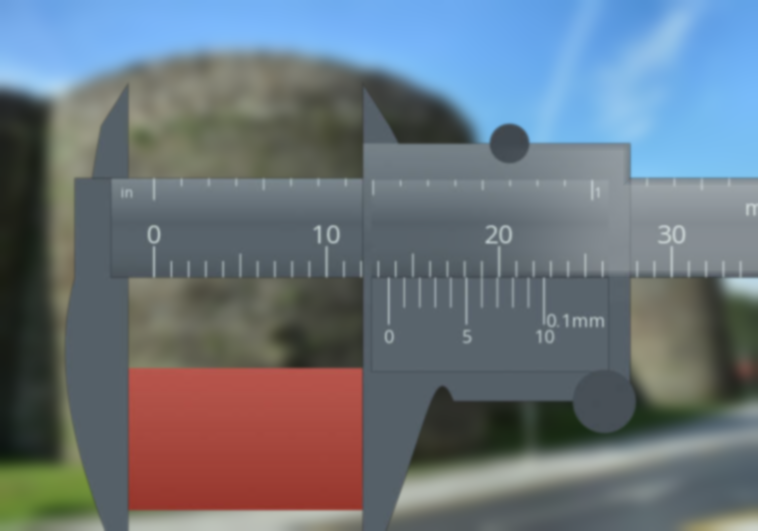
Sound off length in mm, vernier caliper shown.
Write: 13.6 mm
